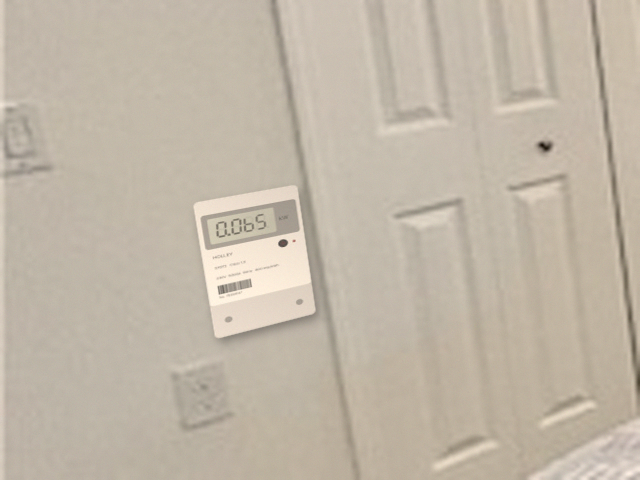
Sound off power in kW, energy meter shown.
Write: 0.065 kW
